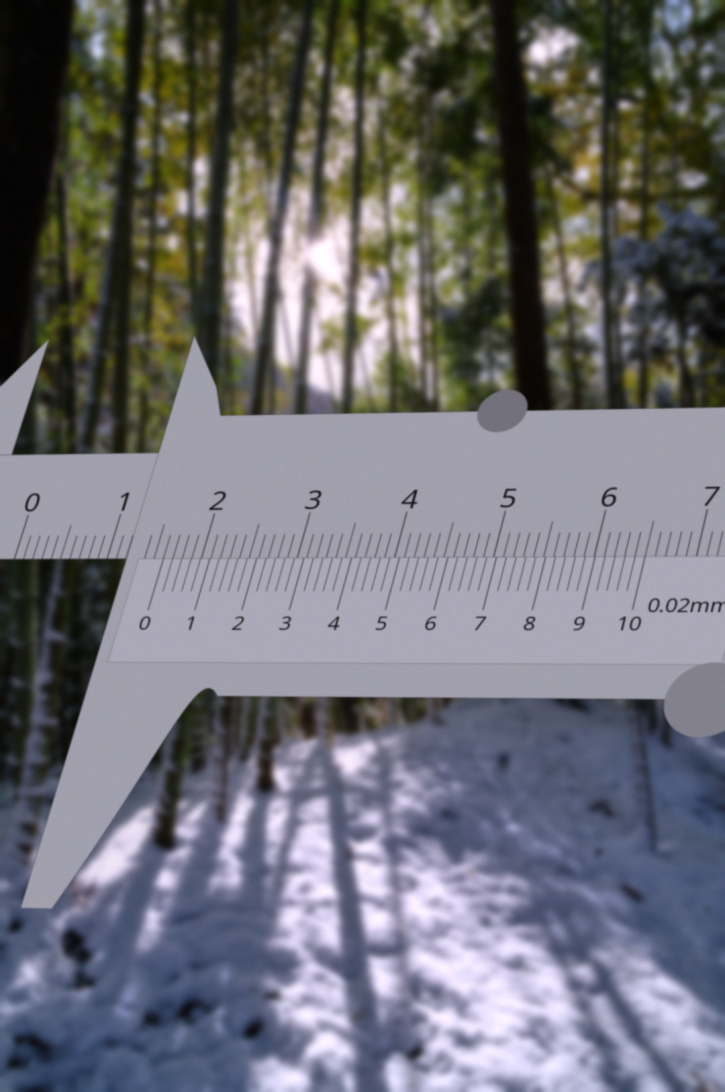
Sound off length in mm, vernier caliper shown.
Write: 16.0 mm
